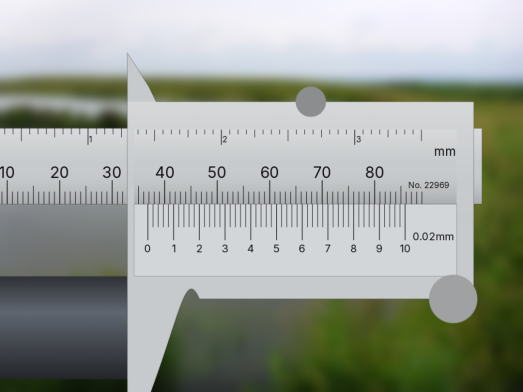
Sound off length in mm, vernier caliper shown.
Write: 36.8 mm
